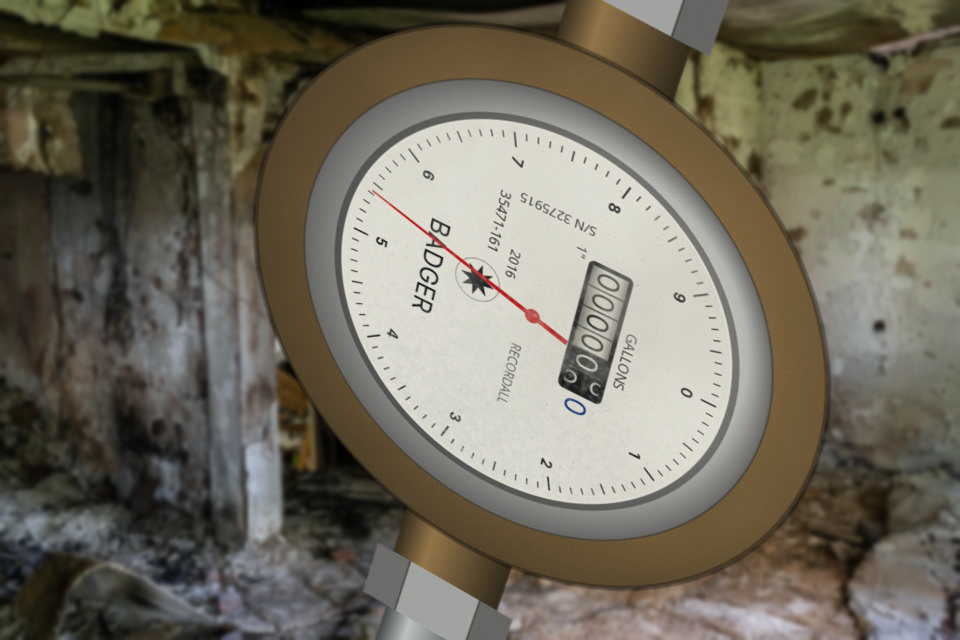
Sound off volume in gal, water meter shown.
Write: 85.4 gal
